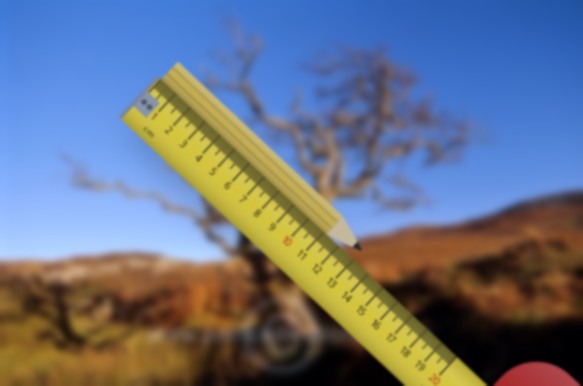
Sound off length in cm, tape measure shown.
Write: 13 cm
